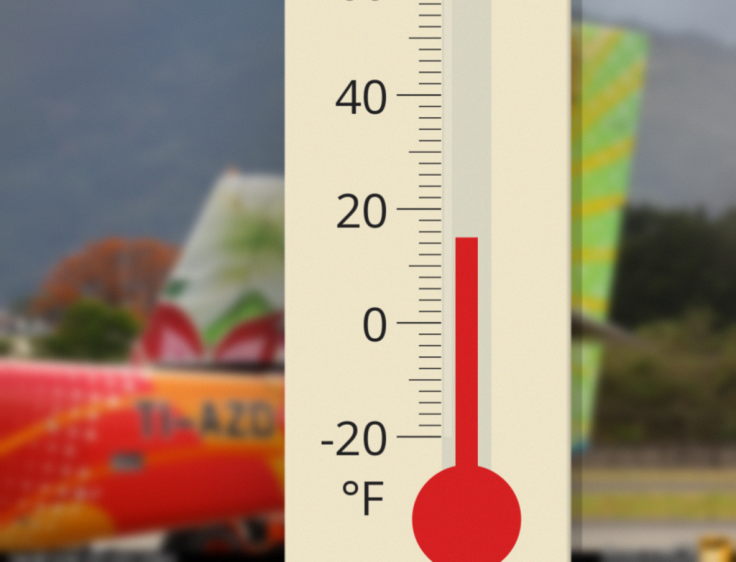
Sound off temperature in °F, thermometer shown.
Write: 15 °F
